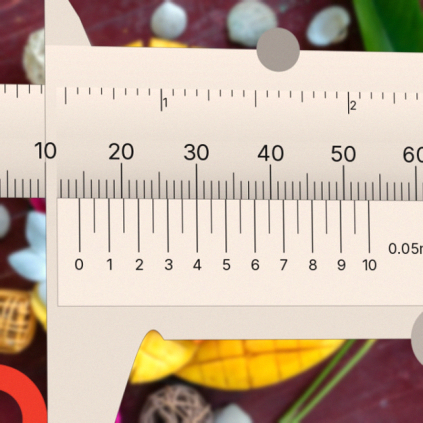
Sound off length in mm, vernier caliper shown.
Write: 14.4 mm
